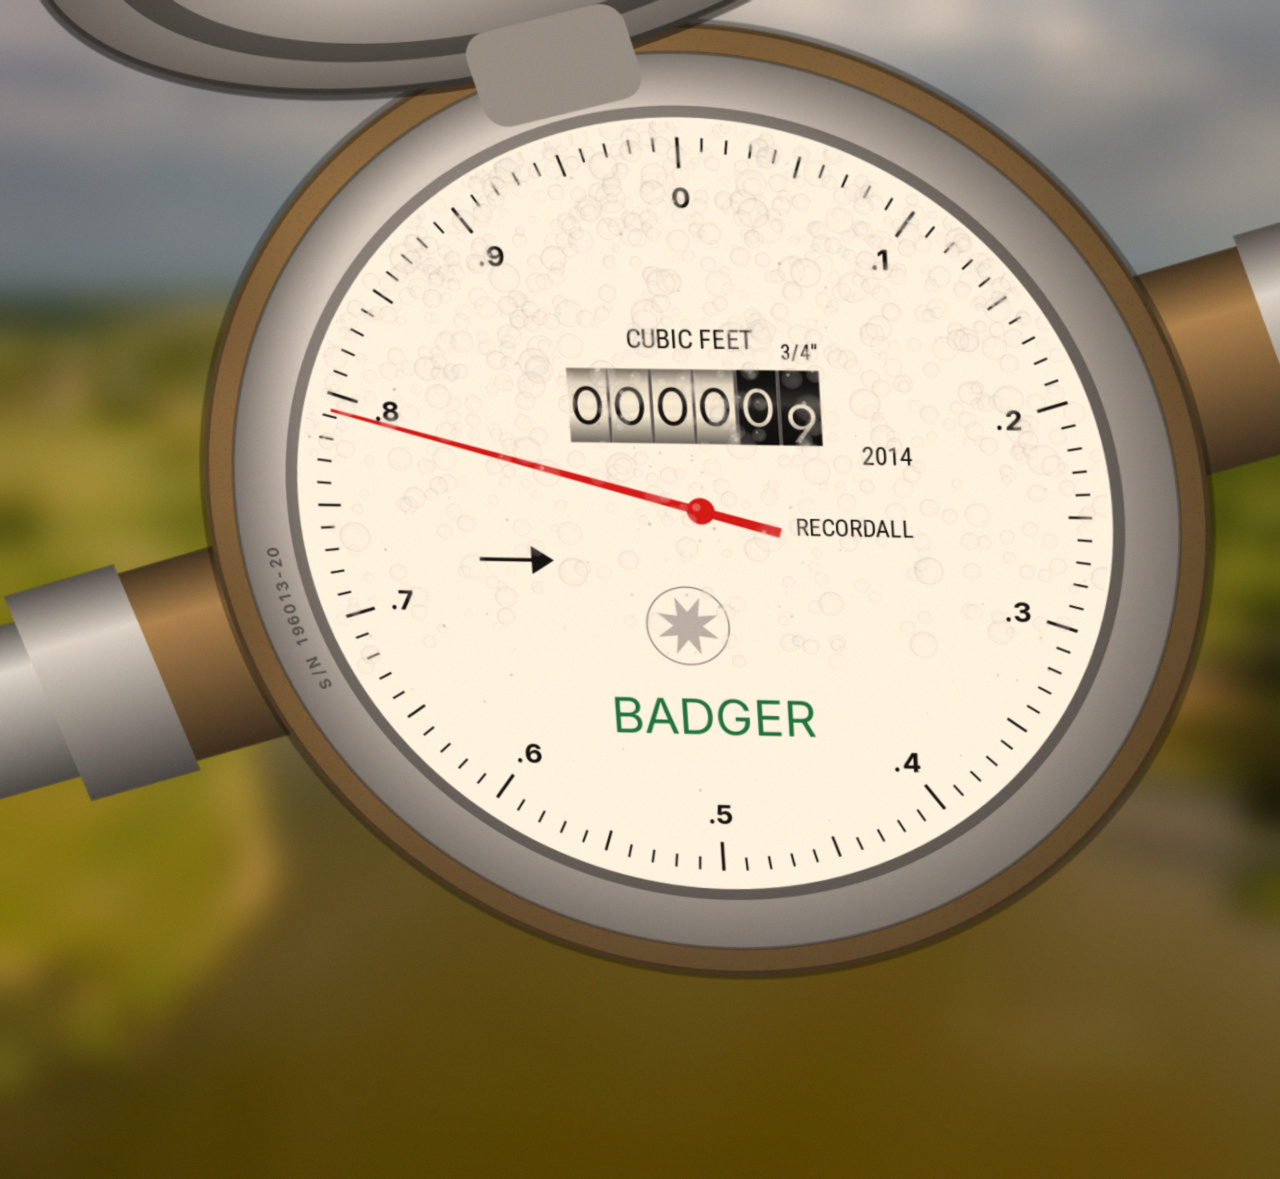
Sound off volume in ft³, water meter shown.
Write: 8.79 ft³
